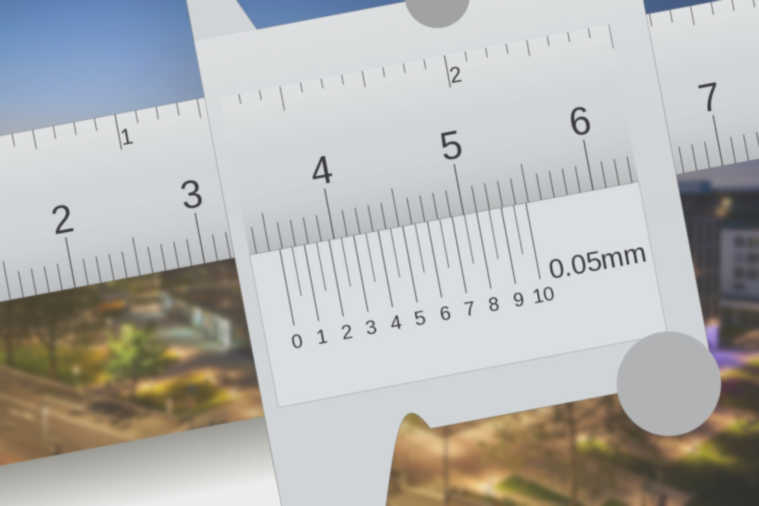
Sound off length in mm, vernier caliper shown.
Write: 35.8 mm
